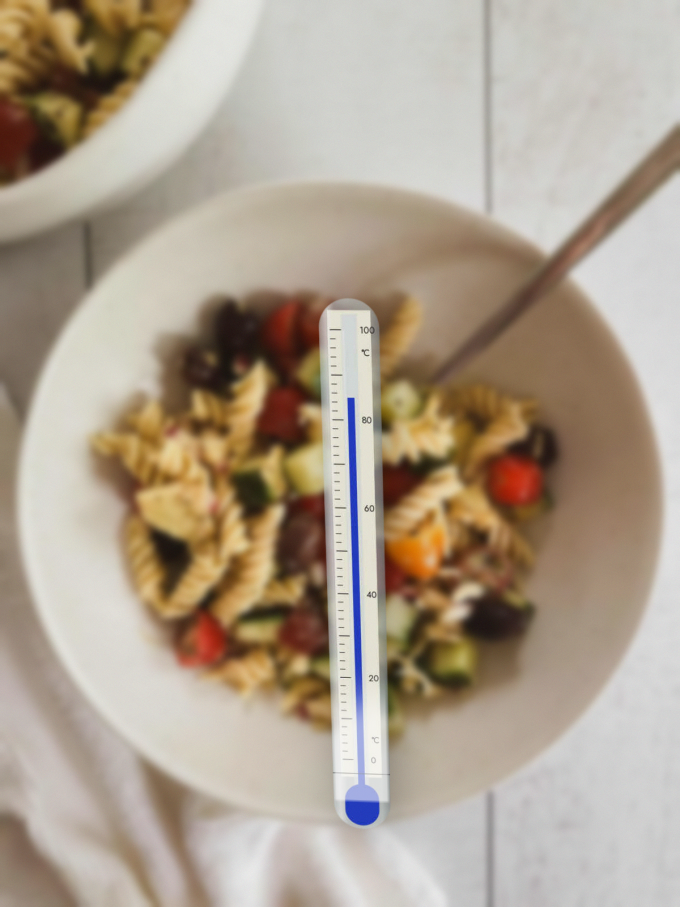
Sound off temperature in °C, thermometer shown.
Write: 85 °C
